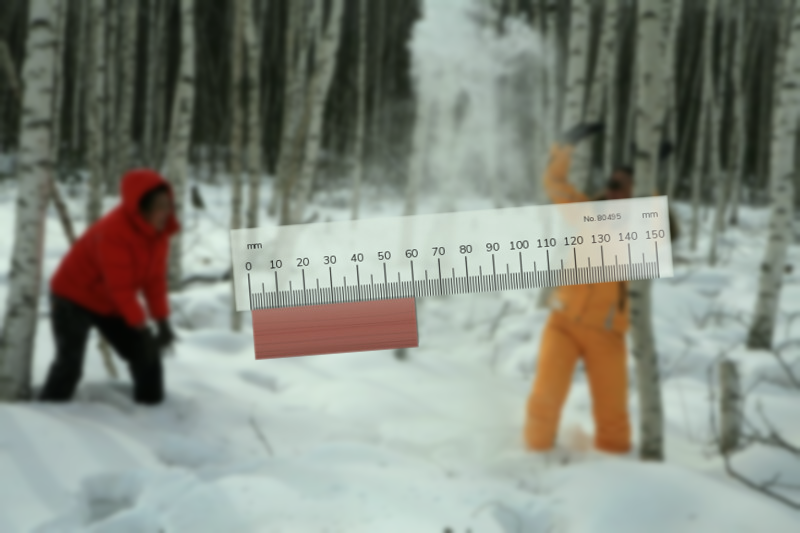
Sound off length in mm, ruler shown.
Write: 60 mm
